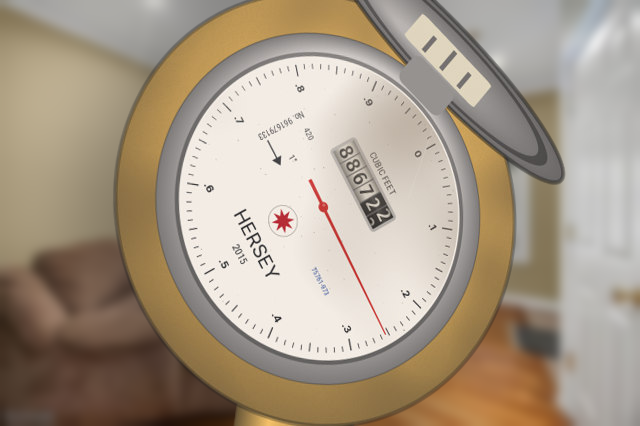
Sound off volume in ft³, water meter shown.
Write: 886722.25 ft³
